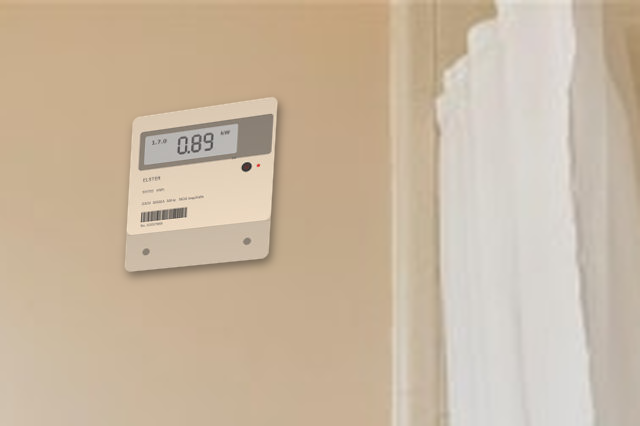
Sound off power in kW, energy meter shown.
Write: 0.89 kW
